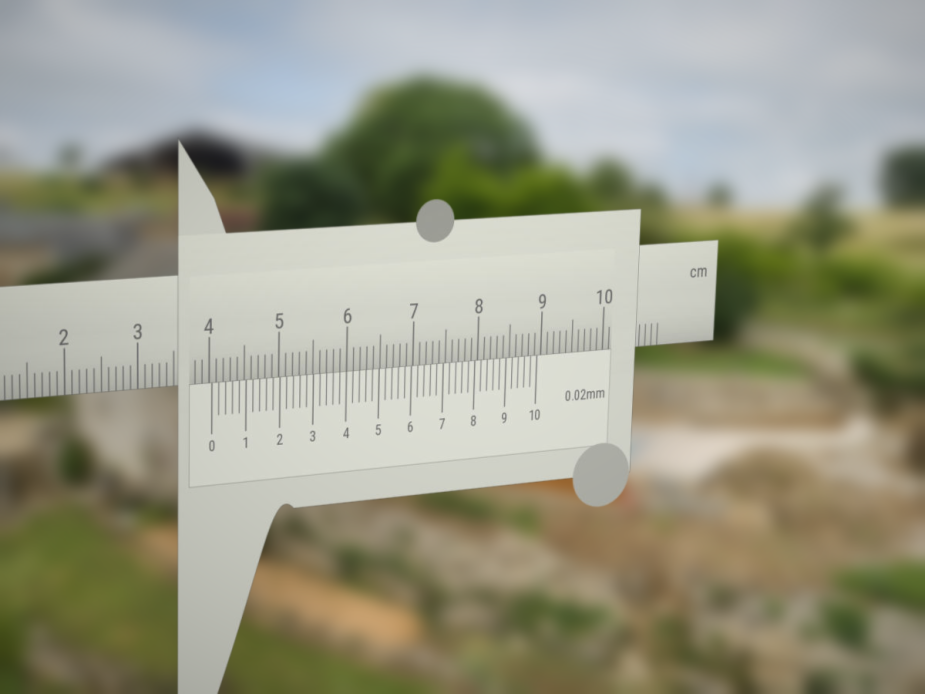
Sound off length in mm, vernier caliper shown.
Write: 40.4 mm
